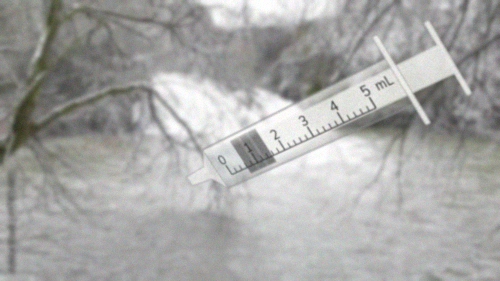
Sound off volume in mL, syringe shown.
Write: 0.6 mL
